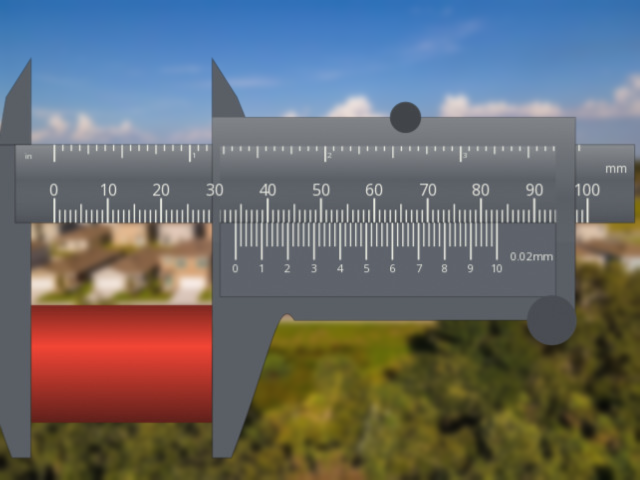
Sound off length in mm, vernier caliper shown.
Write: 34.0 mm
